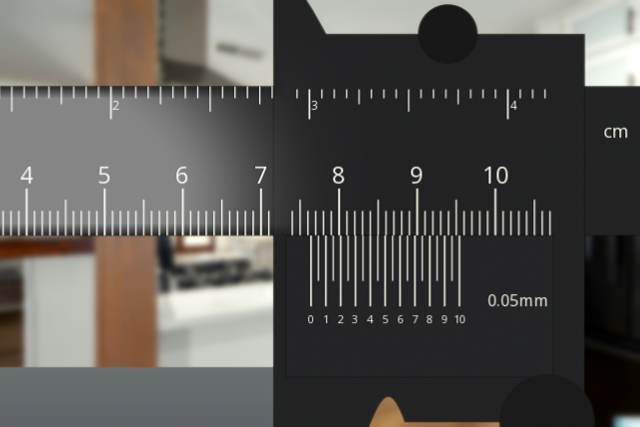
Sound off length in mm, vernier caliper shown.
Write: 76.4 mm
